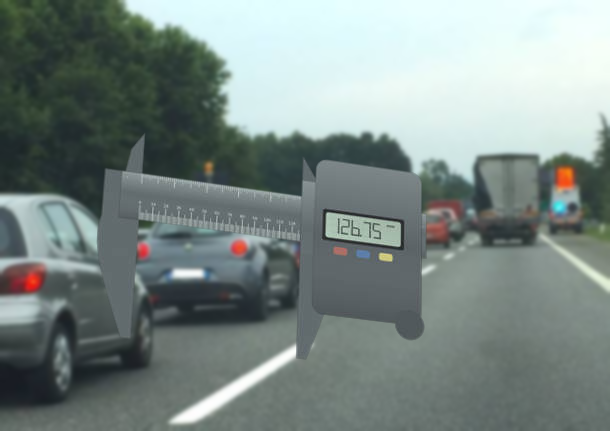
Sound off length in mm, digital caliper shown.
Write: 126.75 mm
